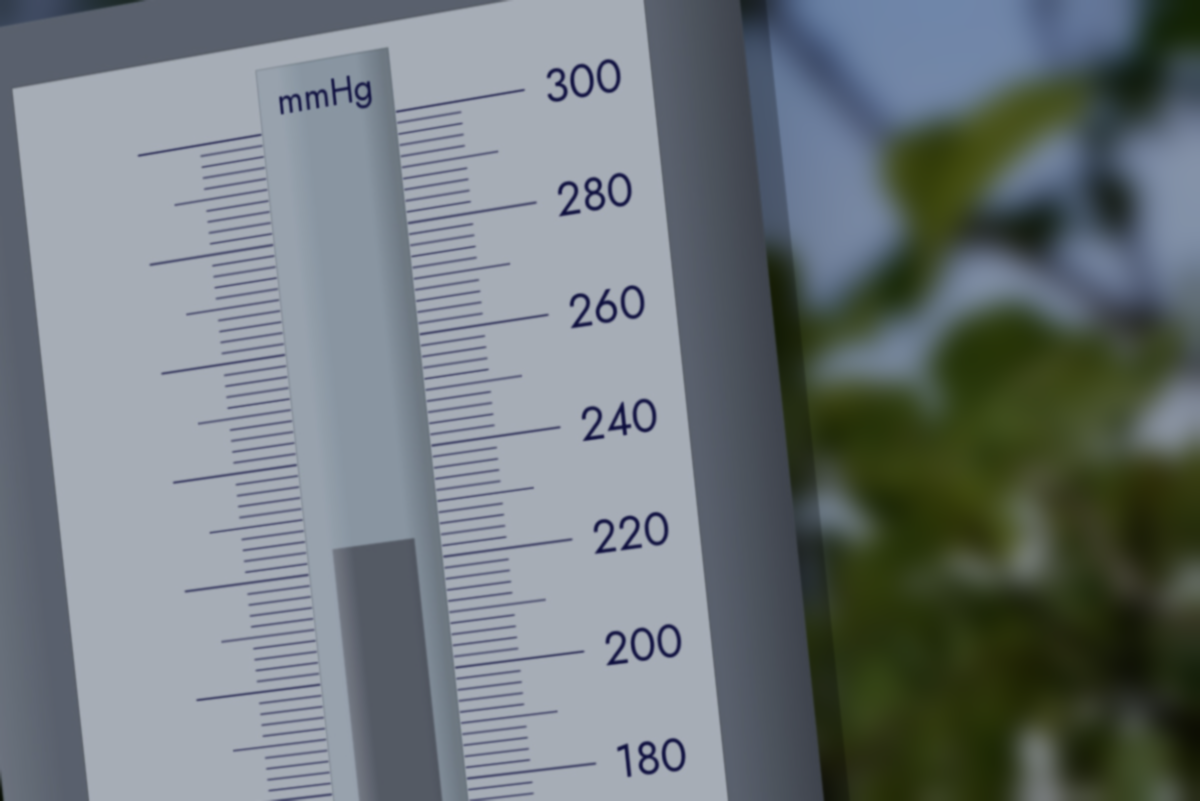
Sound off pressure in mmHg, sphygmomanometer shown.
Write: 224 mmHg
